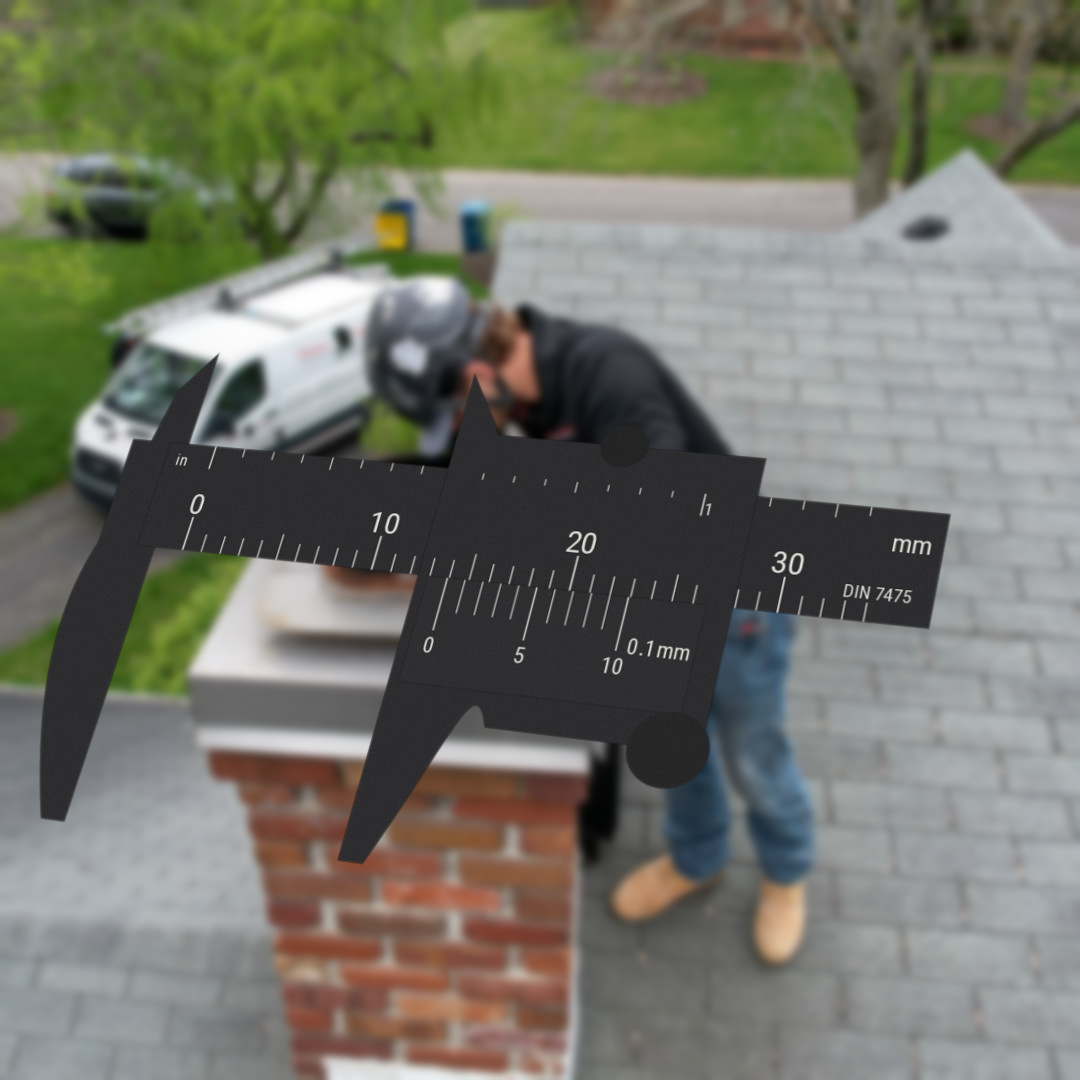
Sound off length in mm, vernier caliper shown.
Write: 13.9 mm
